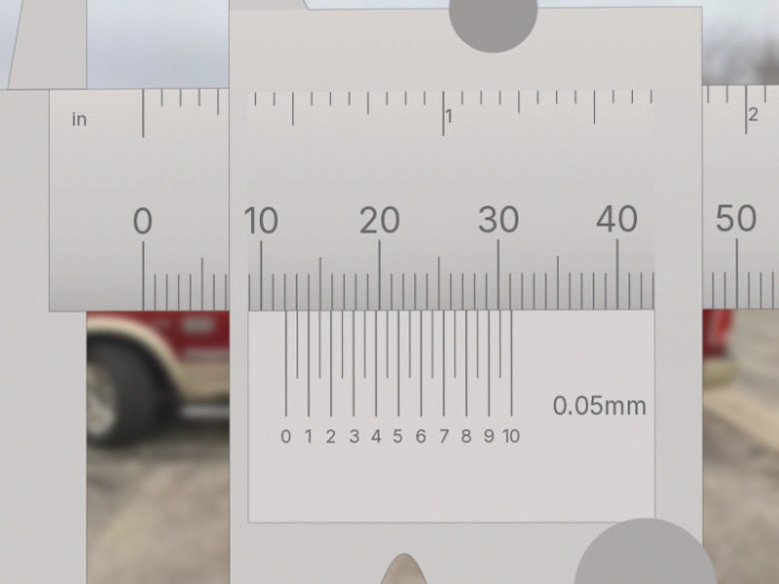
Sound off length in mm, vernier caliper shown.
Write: 12.1 mm
